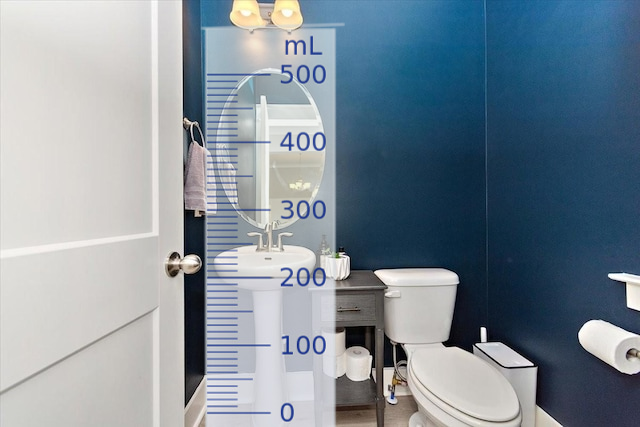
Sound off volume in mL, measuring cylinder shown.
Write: 200 mL
